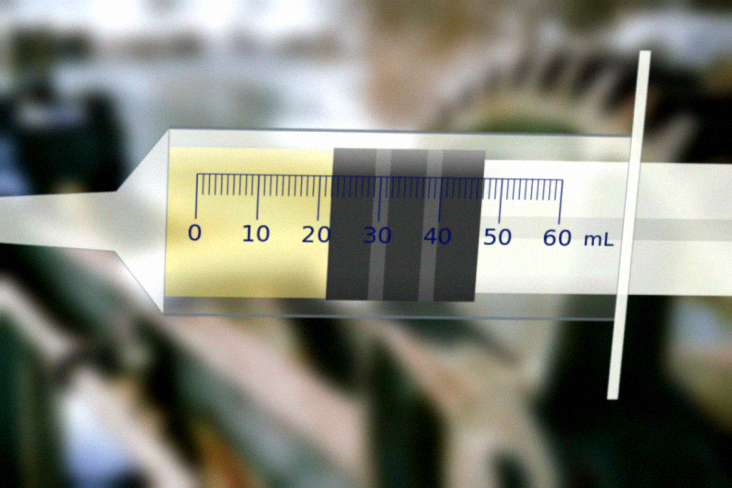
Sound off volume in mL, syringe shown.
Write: 22 mL
